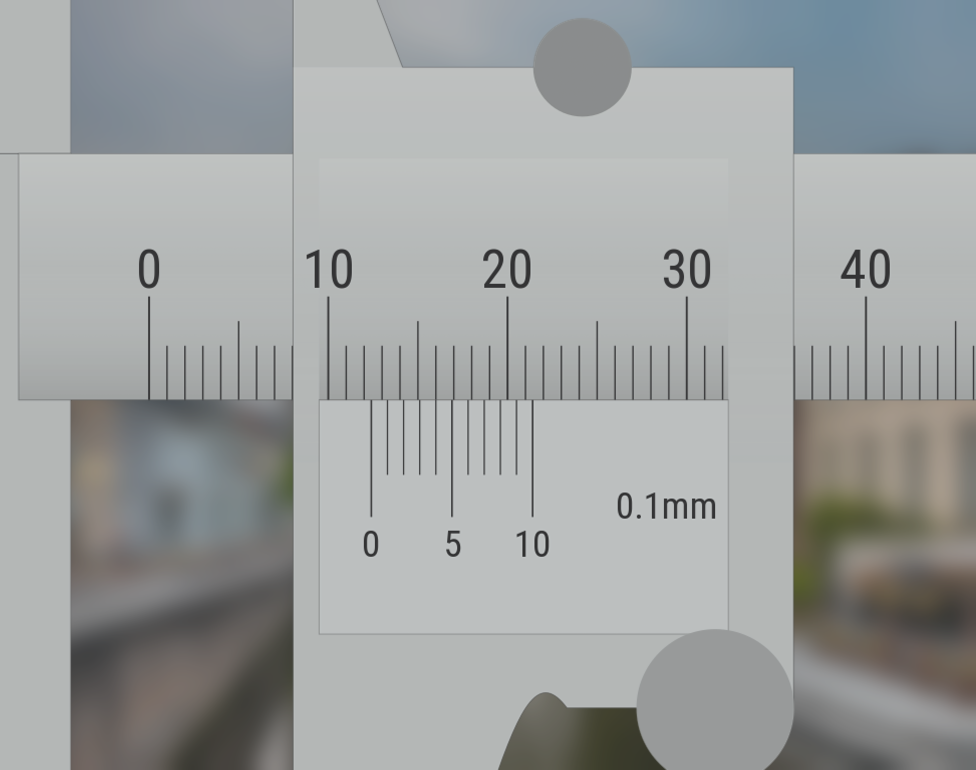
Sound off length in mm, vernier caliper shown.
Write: 12.4 mm
